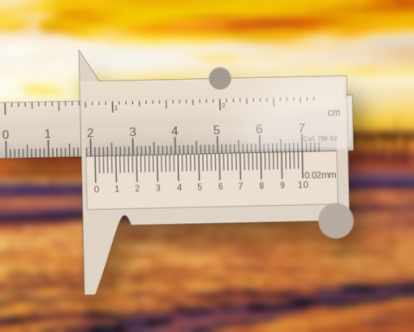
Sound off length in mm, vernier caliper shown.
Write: 21.0 mm
